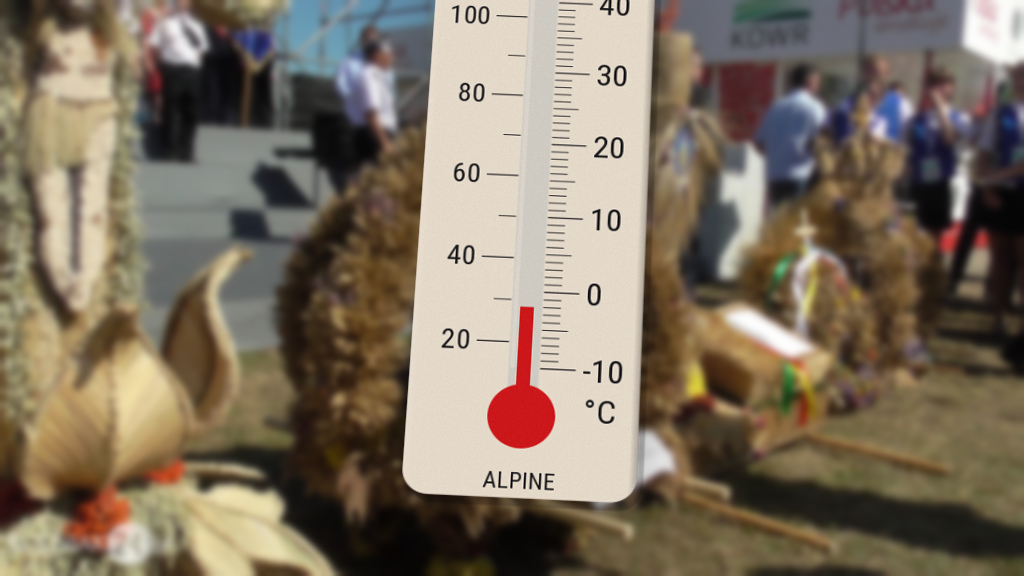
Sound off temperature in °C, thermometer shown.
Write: -2 °C
